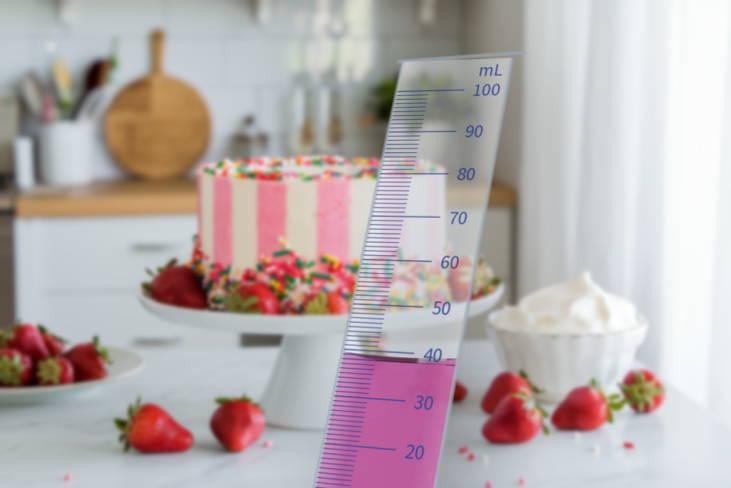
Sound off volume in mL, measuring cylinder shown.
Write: 38 mL
